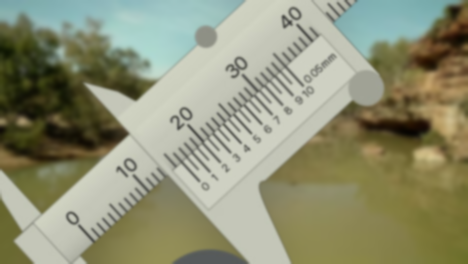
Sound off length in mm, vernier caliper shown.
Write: 16.0 mm
